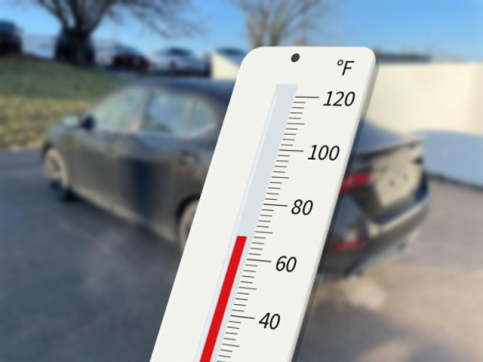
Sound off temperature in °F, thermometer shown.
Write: 68 °F
